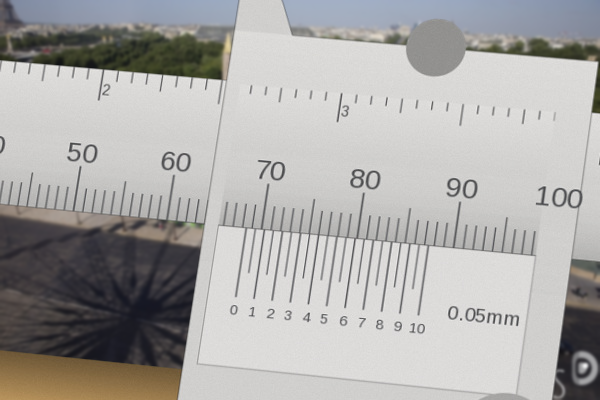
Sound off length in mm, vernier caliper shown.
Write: 68.4 mm
